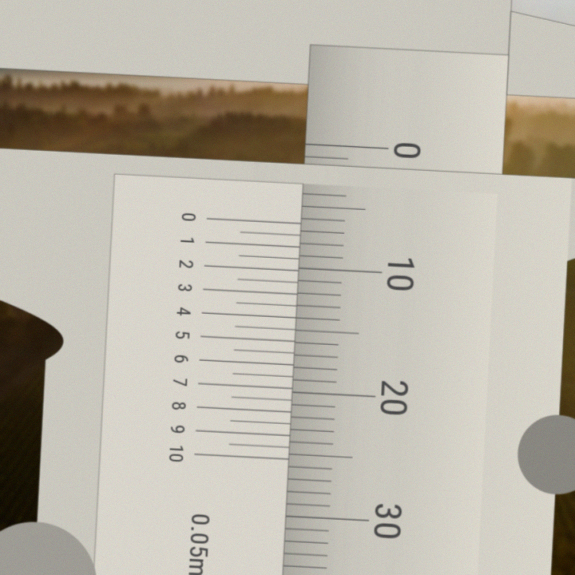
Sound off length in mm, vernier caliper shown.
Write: 6.4 mm
